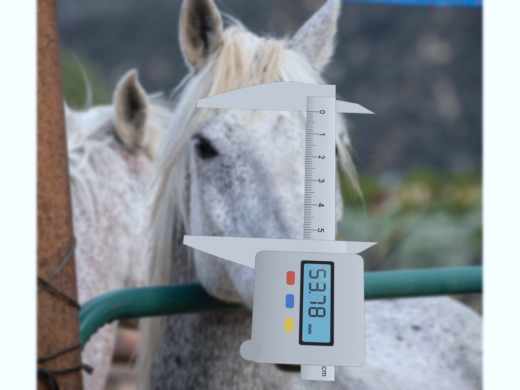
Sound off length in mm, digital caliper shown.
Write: 53.78 mm
